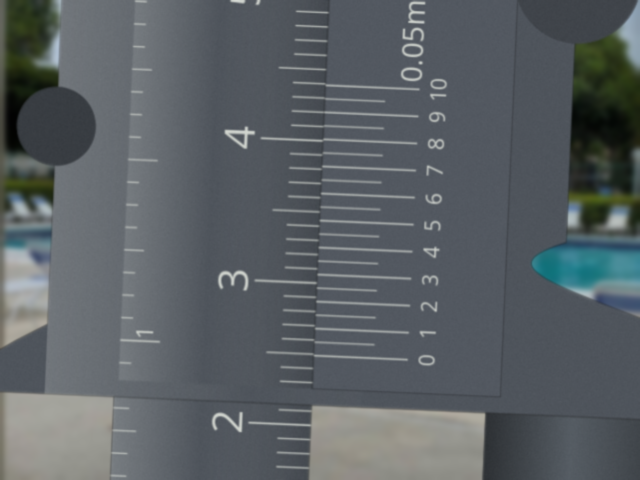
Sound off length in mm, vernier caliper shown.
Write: 24.9 mm
